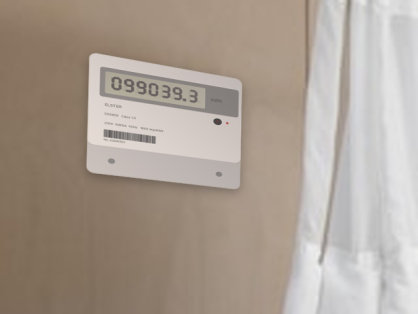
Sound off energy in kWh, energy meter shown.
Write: 99039.3 kWh
